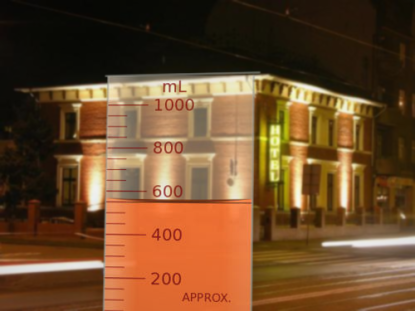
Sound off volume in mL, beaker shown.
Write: 550 mL
